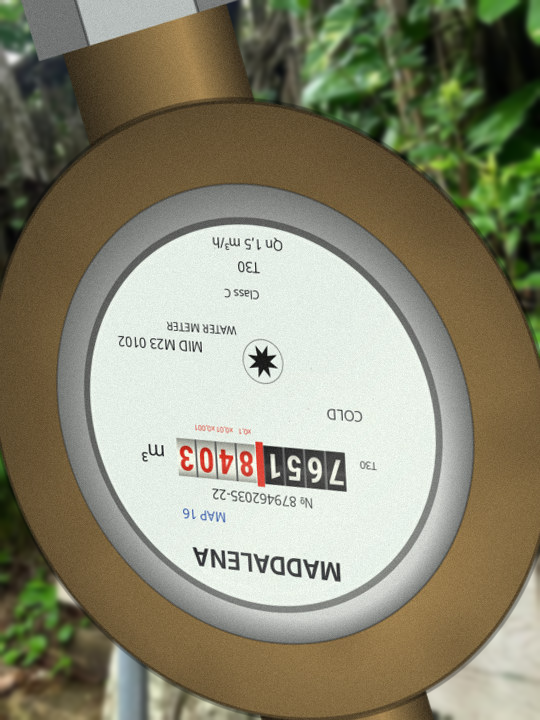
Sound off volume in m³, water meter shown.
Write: 7651.8403 m³
